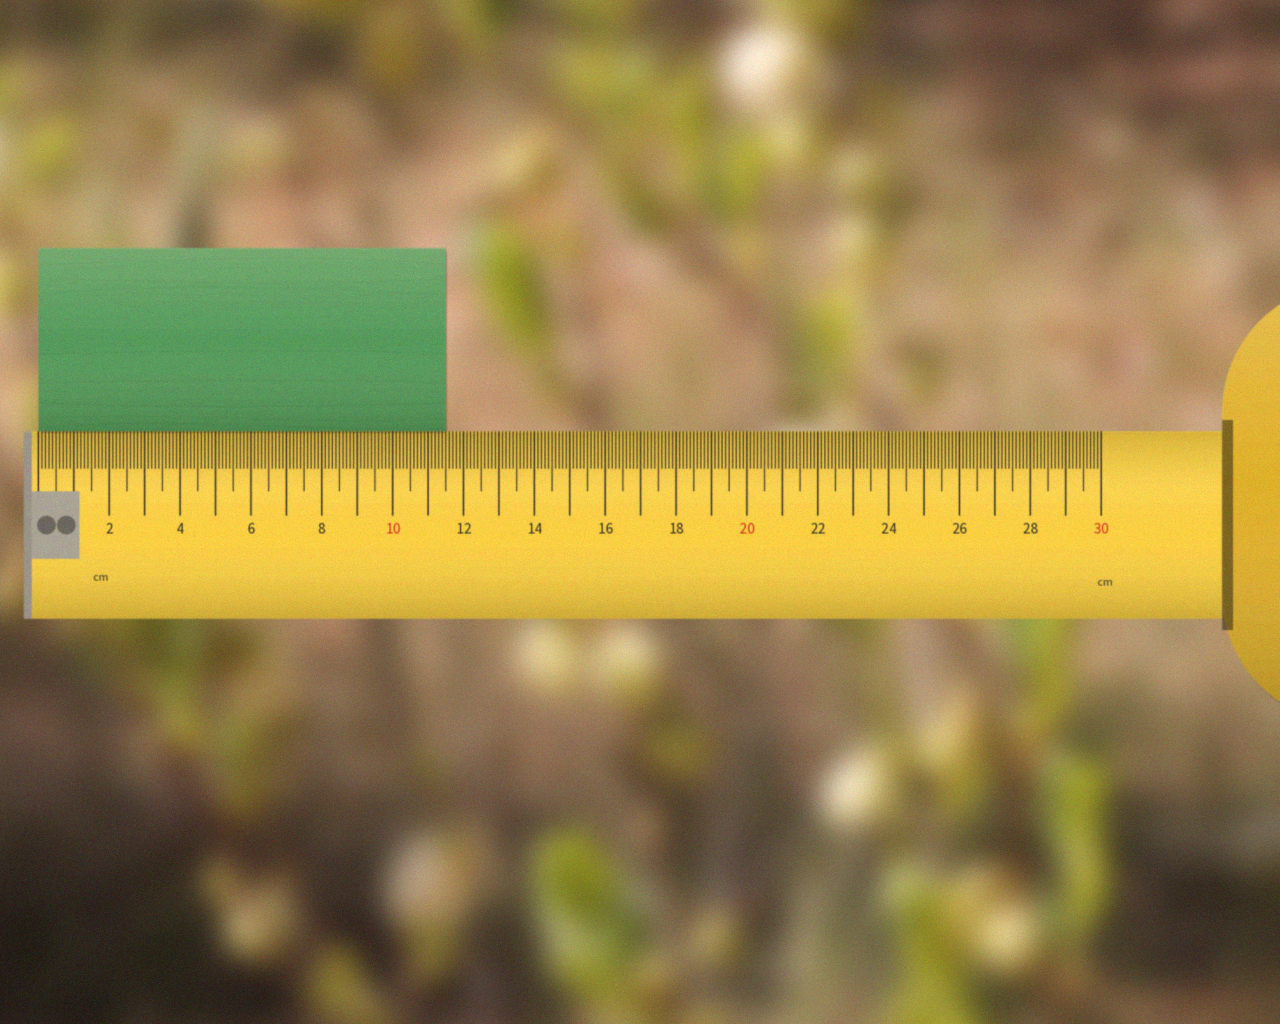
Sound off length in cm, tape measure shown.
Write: 11.5 cm
